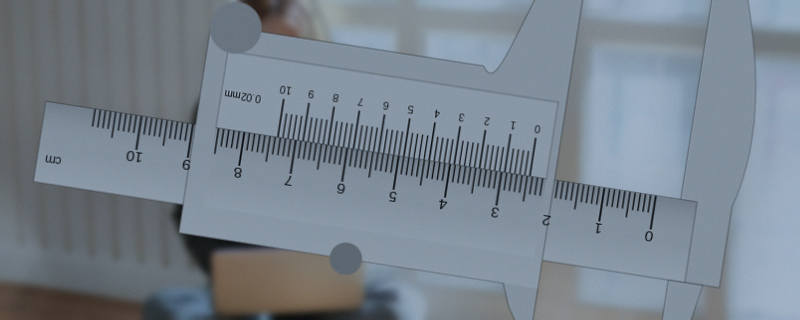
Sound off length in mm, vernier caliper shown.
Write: 24.5 mm
